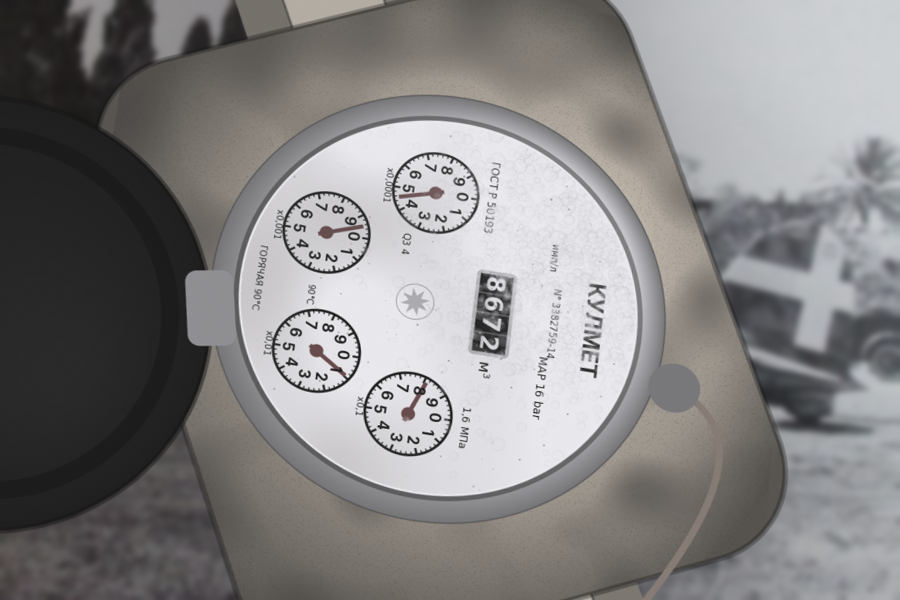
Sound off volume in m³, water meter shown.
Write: 8672.8094 m³
